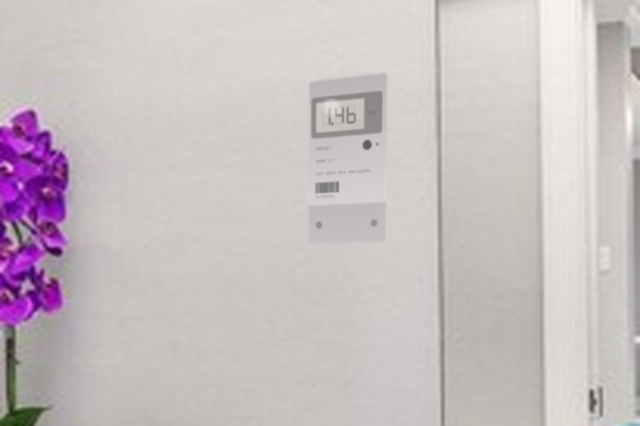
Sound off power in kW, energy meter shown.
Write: 1.46 kW
